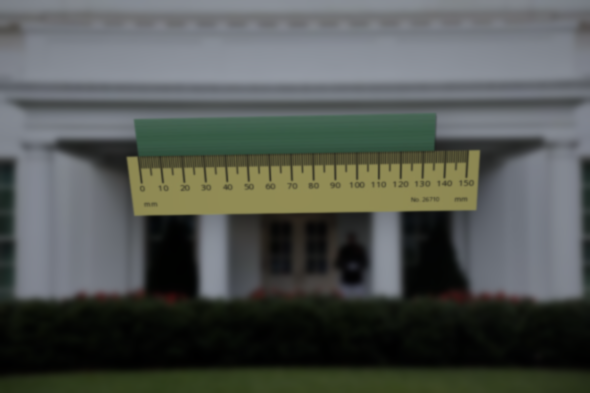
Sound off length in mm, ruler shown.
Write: 135 mm
